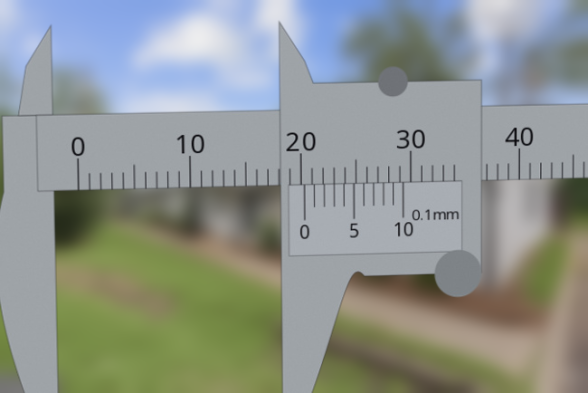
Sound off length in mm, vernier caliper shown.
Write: 20.3 mm
